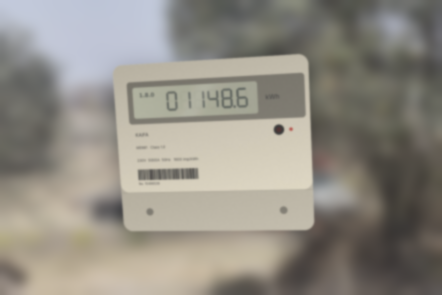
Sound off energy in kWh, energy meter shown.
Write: 1148.6 kWh
